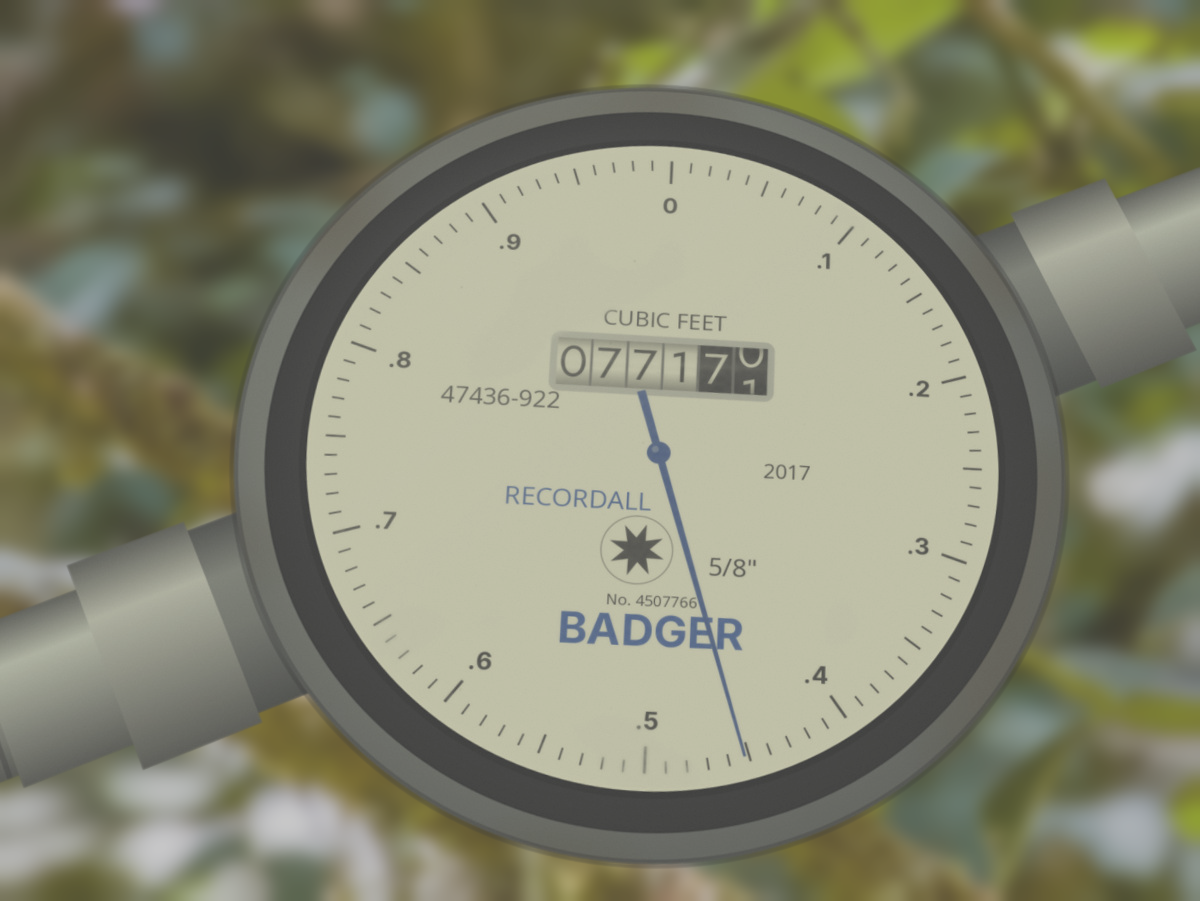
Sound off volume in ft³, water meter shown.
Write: 77170.45 ft³
